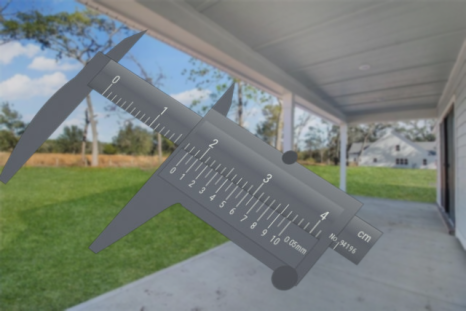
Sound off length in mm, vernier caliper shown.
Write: 17.8 mm
